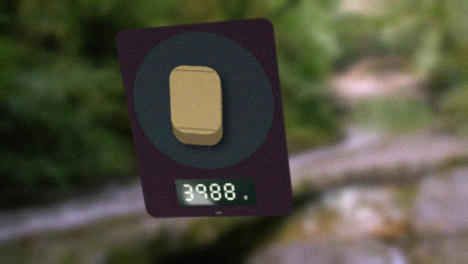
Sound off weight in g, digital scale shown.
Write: 3988 g
